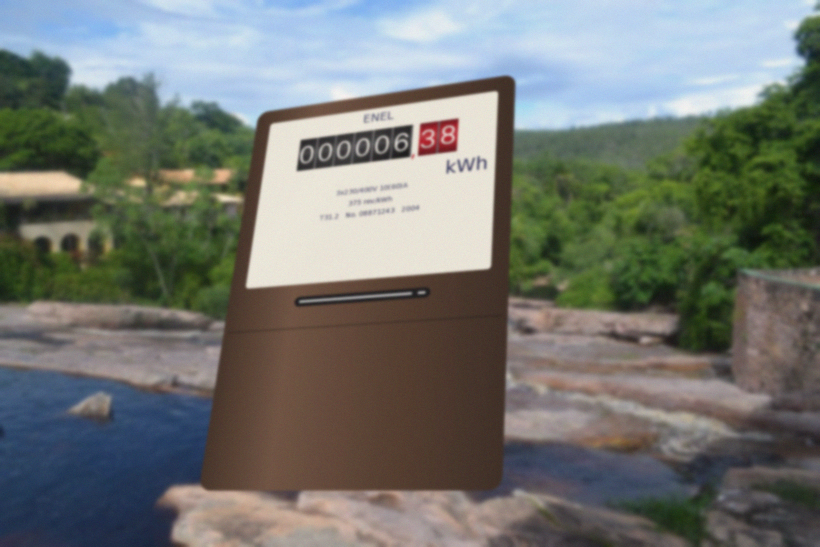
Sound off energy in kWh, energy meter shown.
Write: 6.38 kWh
